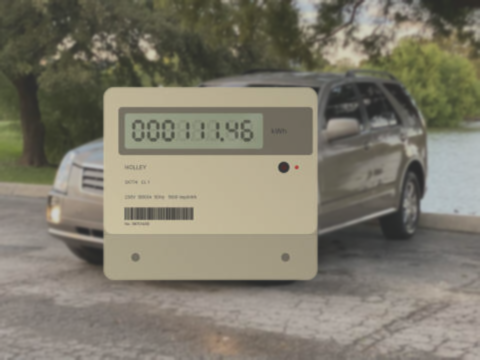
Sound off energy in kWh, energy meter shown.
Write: 111.46 kWh
